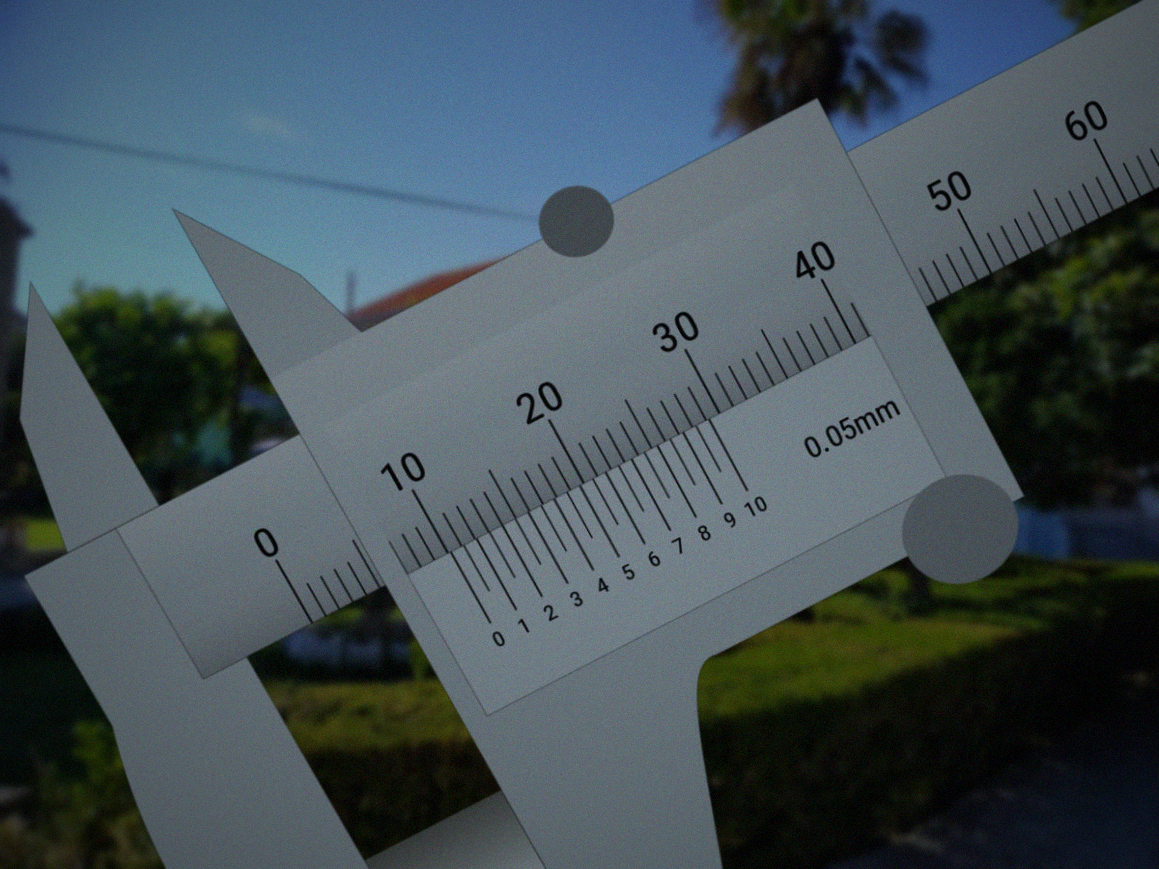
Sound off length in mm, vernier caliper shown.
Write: 10.2 mm
